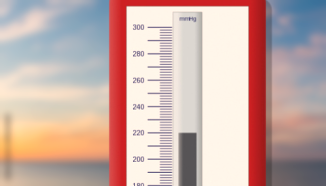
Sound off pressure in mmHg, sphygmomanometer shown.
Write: 220 mmHg
